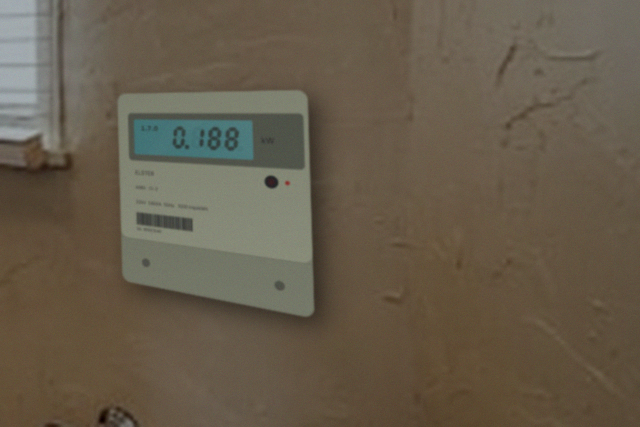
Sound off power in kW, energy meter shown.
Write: 0.188 kW
